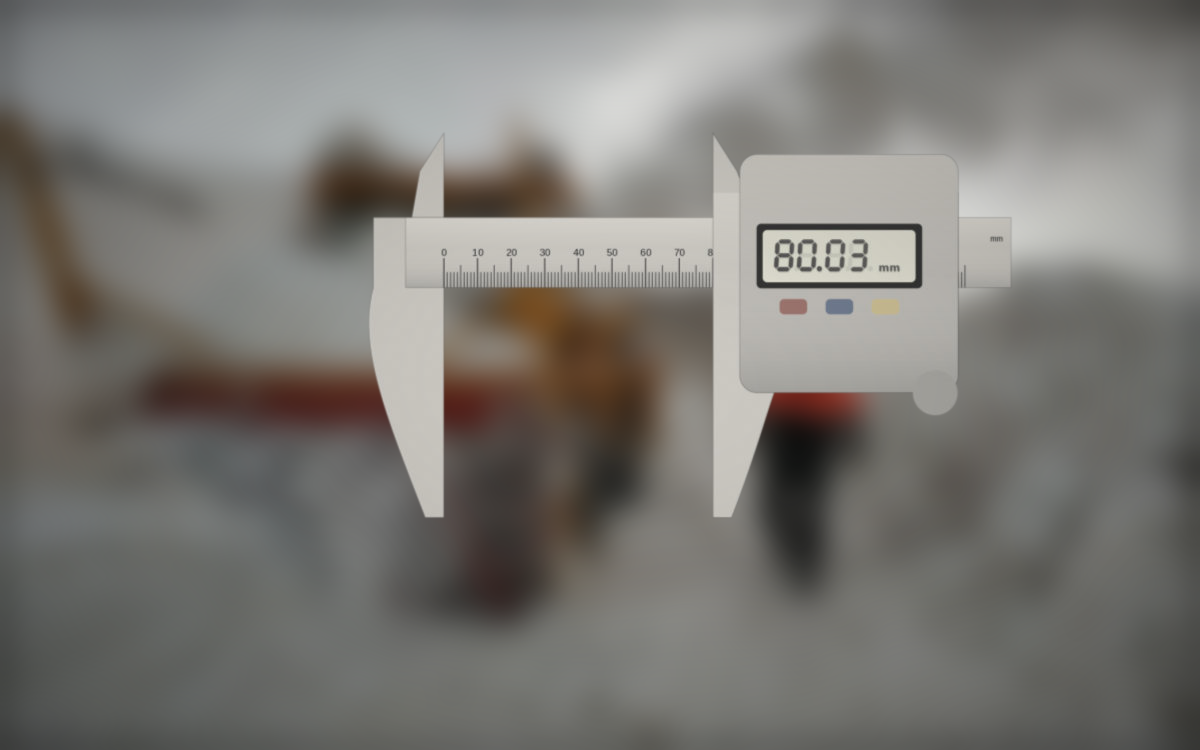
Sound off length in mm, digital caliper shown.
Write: 80.03 mm
